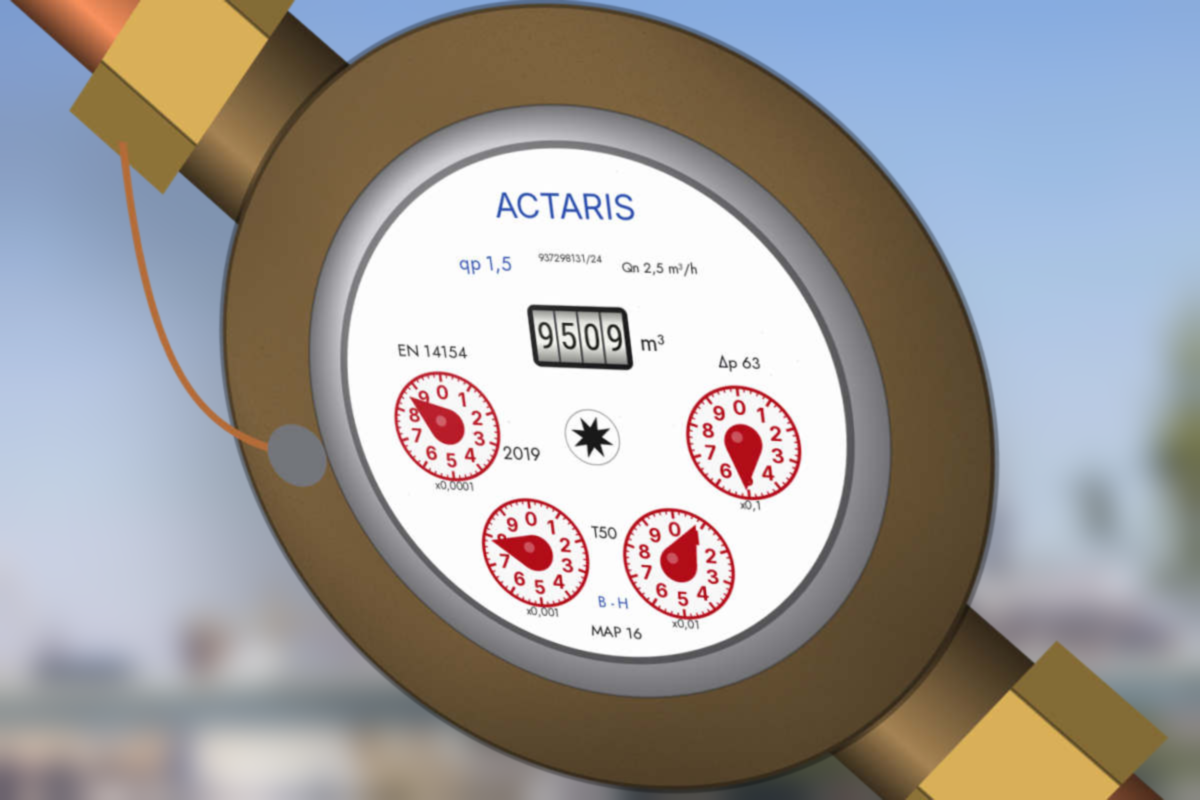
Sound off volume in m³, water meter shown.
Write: 9509.5078 m³
